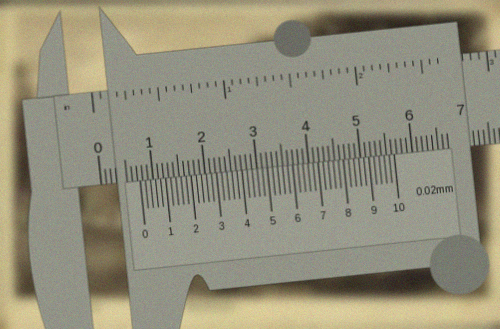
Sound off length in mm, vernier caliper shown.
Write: 7.5 mm
